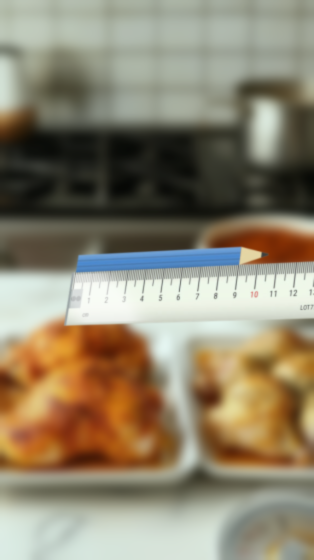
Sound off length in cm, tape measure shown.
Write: 10.5 cm
